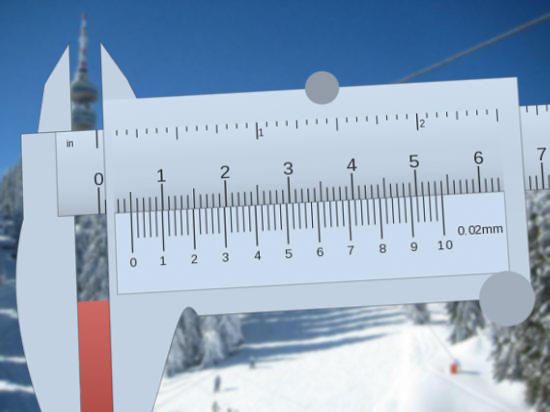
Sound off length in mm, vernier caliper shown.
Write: 5.0 mm
